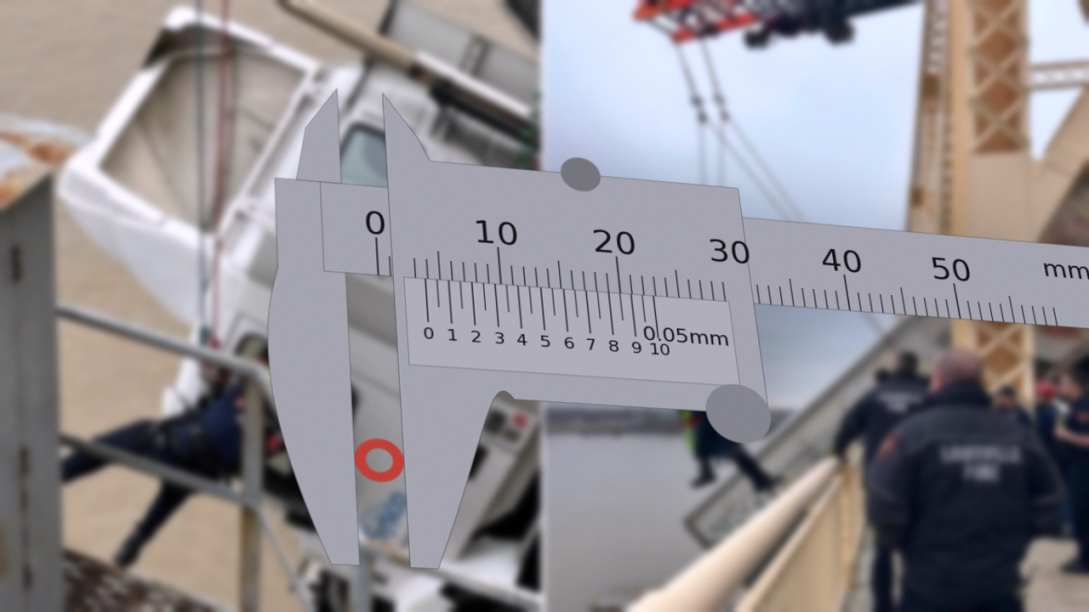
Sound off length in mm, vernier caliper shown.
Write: 3.8 mm
